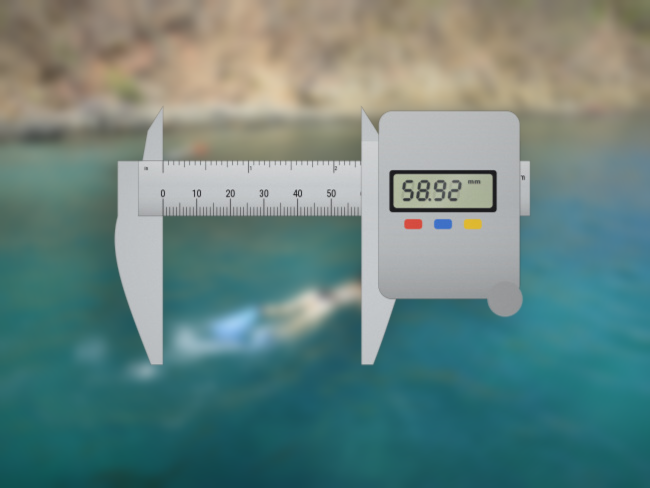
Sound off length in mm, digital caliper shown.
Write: 58.92 mm
